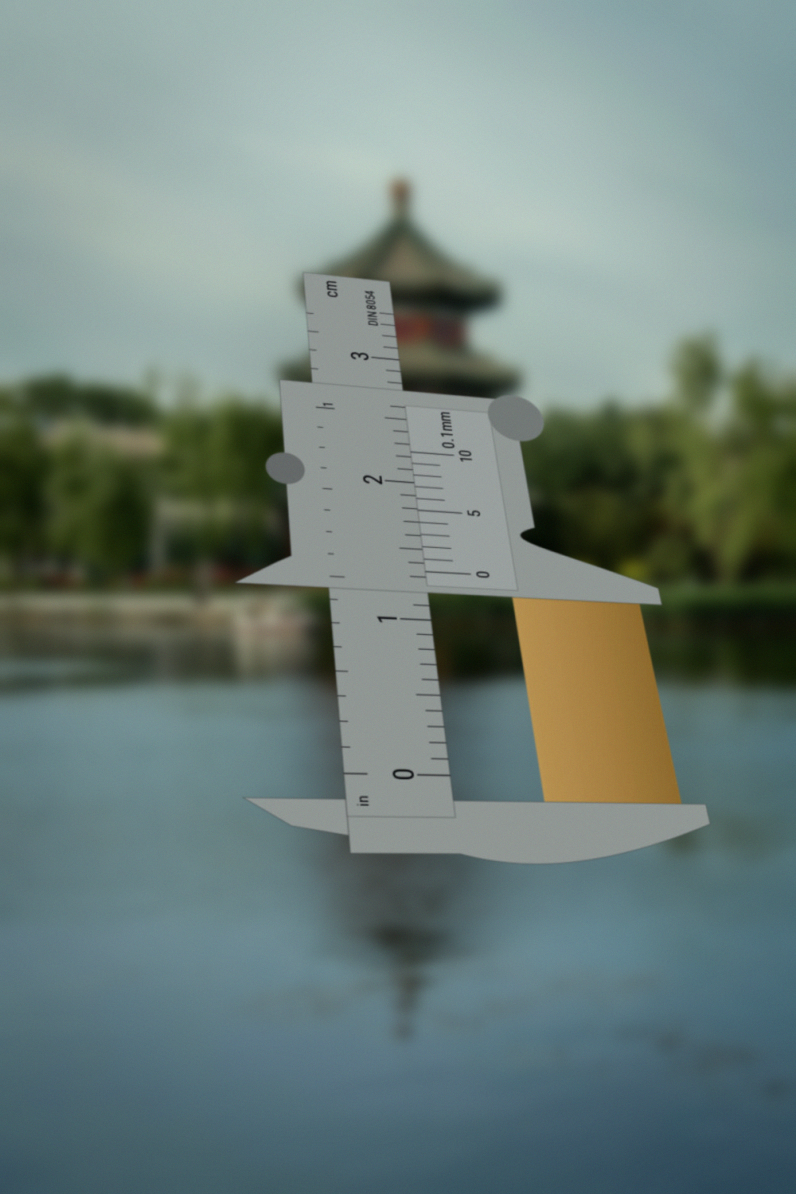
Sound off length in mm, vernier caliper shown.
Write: 13.4 mm
